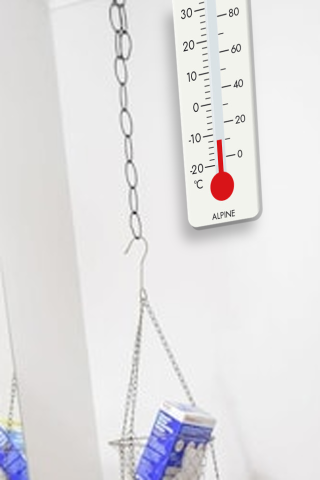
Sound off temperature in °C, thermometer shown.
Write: -12 °C
